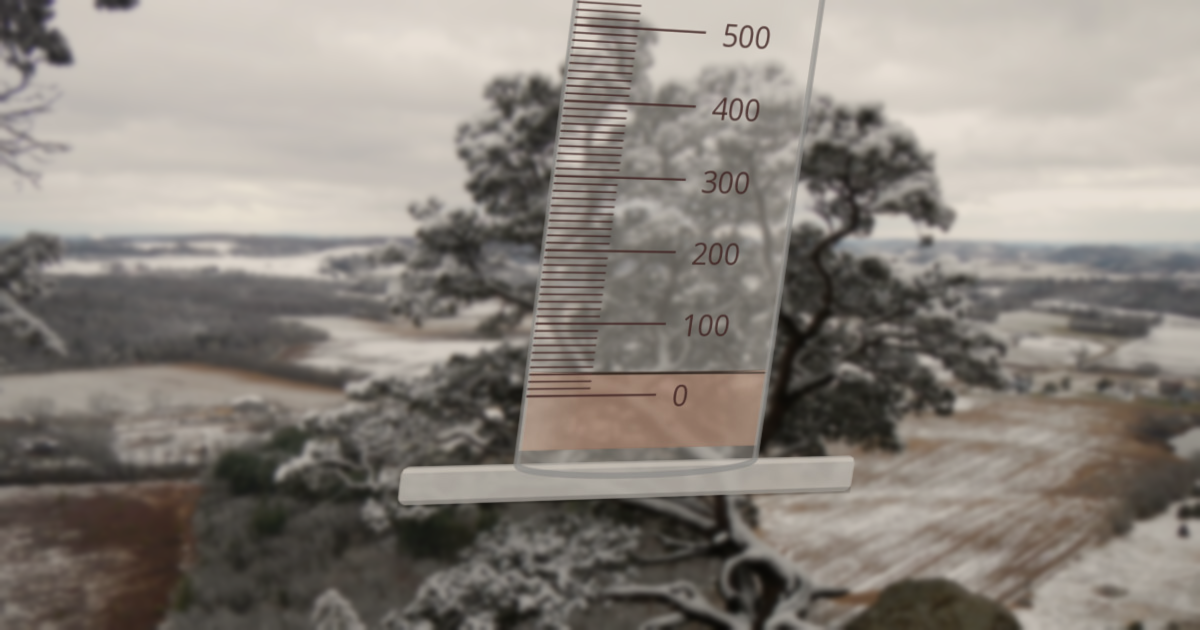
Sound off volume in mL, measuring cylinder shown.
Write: 30 mL
